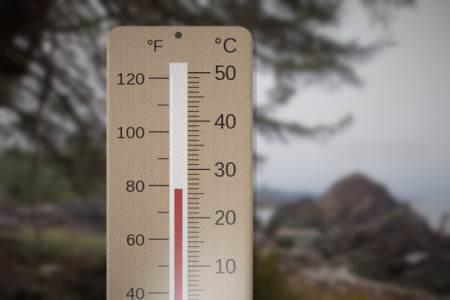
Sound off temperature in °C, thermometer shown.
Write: 26 °C
